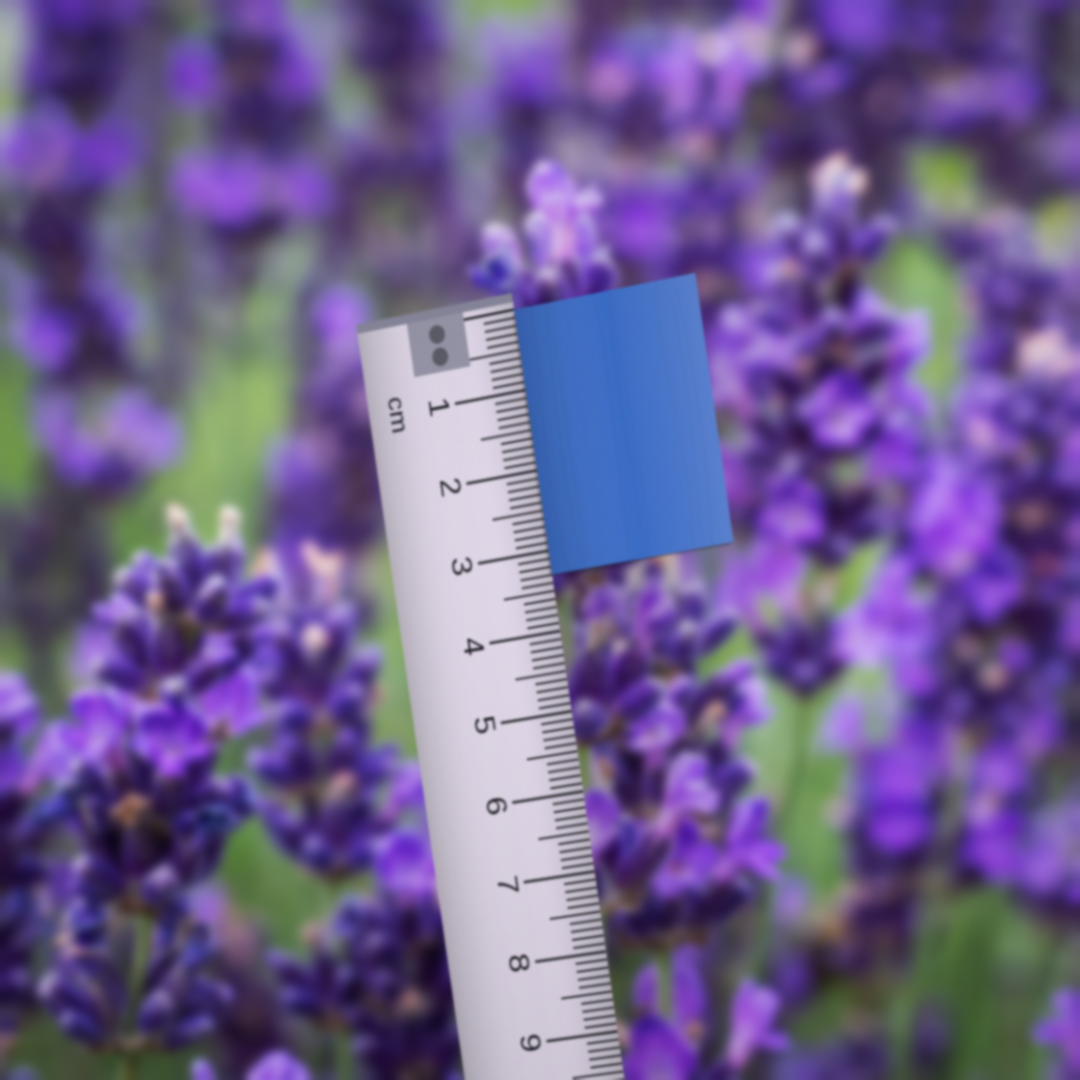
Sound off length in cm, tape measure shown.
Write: 3.3 cm
